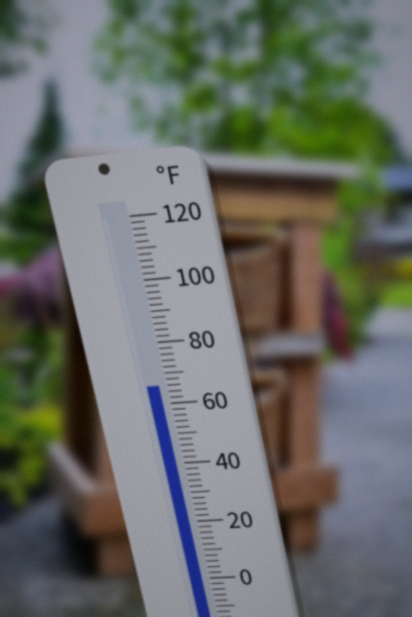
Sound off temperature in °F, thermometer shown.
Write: 66 °F
